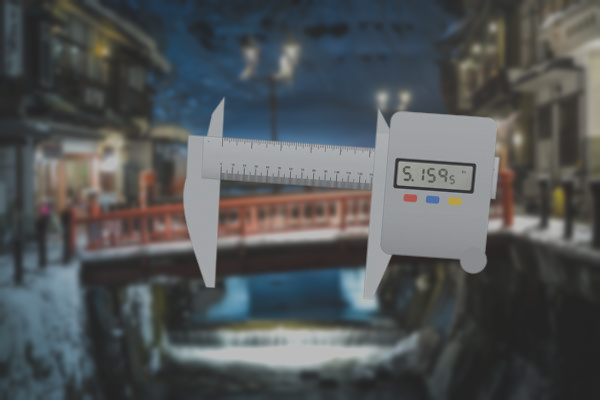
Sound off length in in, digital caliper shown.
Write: 5.1595 in
